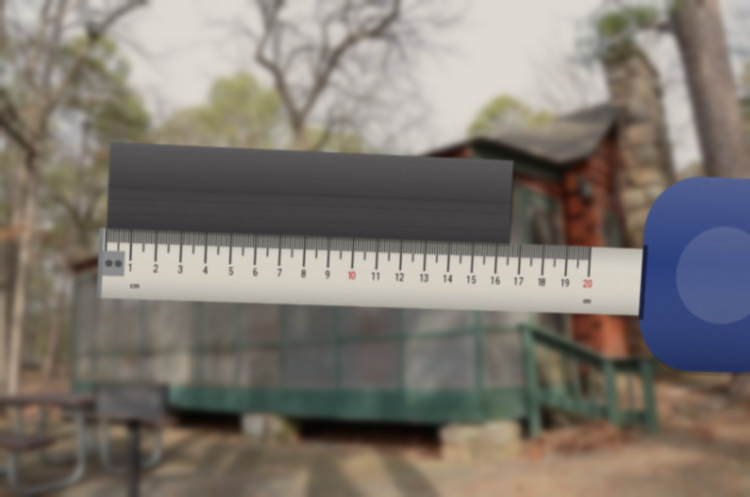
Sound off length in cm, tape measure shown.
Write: 16.5 cm
